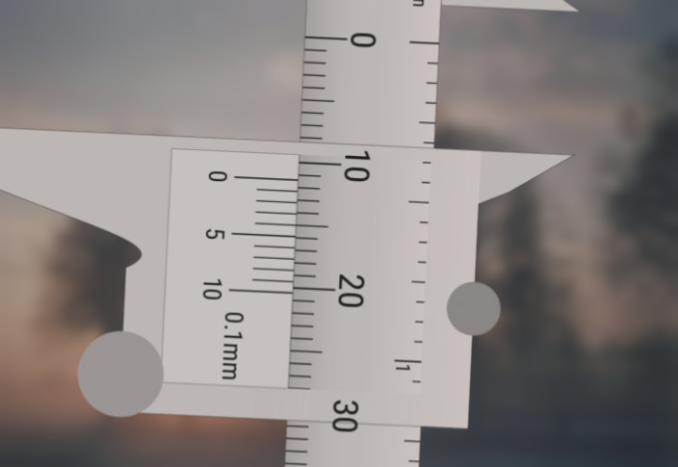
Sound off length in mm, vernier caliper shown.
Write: 11.4 mm
